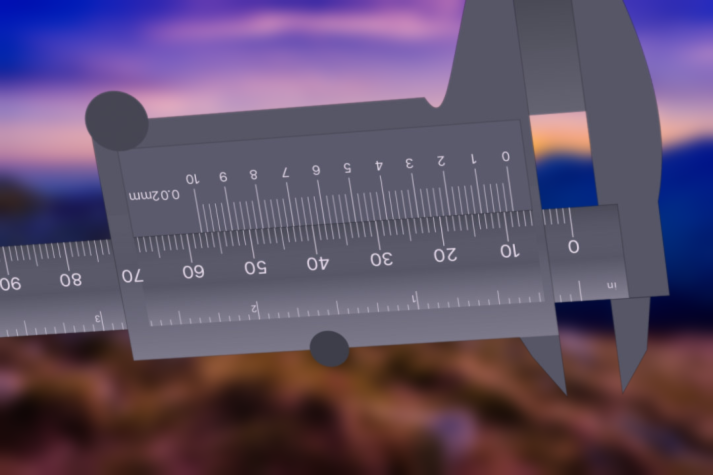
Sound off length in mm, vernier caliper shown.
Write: 8.6 mm
